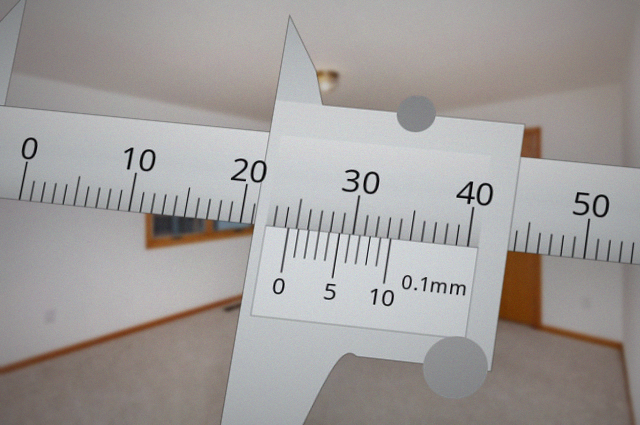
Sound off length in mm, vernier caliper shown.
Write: 24.3 mm
